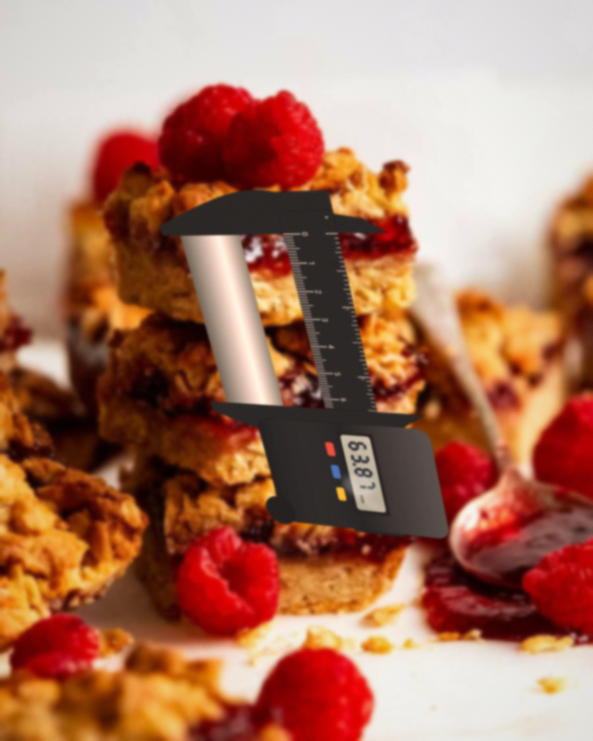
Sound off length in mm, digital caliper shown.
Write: 63.87 mm
